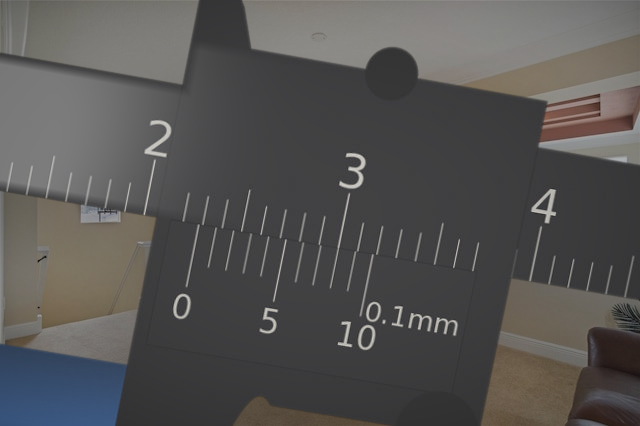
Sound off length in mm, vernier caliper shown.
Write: 22.8 mm
